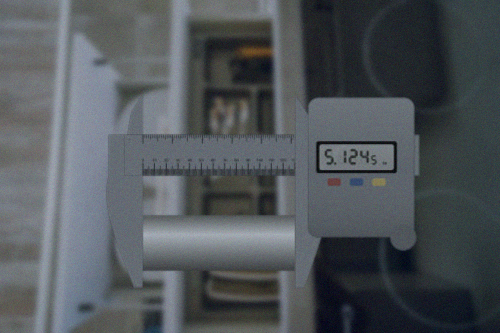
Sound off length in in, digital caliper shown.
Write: 5.1245 in
